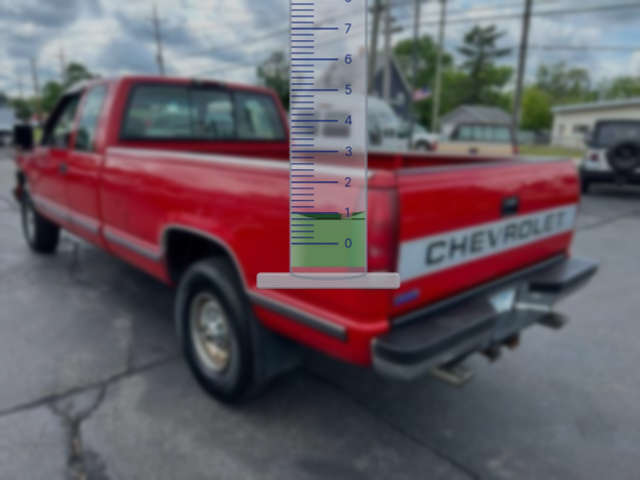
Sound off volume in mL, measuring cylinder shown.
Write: 0.8 mL
